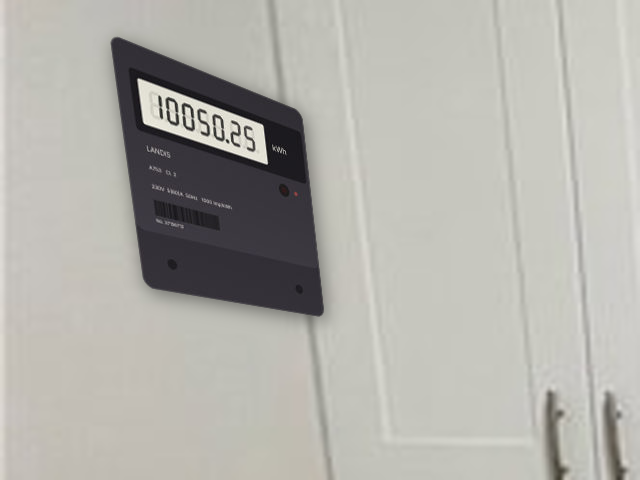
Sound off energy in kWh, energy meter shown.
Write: 10050.25 kWh
